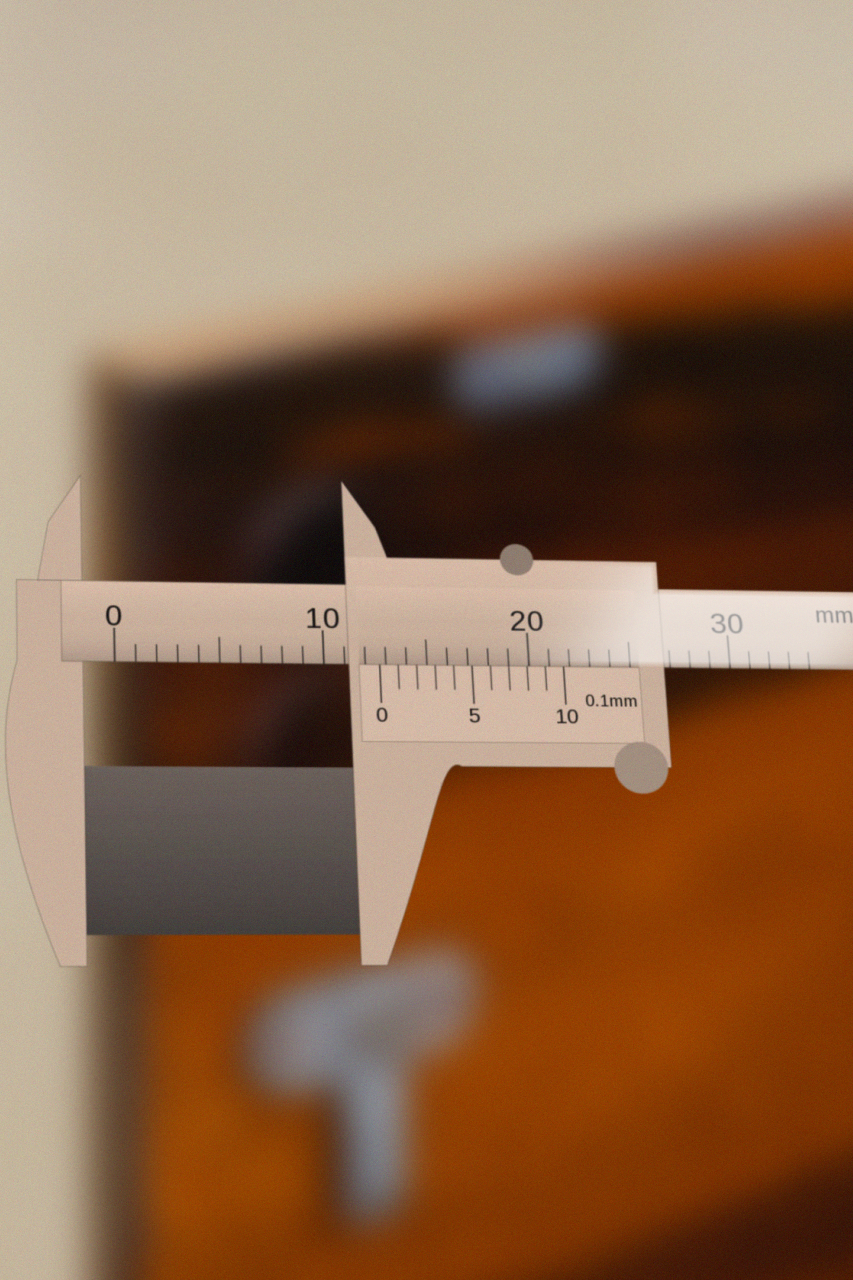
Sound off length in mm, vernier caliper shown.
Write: 12.7 mm
